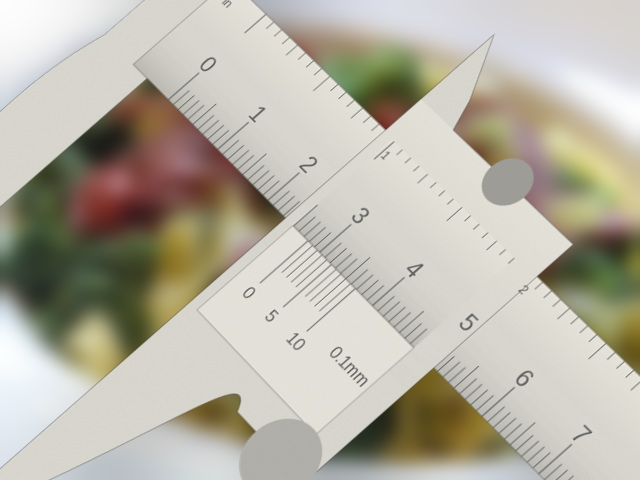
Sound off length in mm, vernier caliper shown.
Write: 27.8 mm
